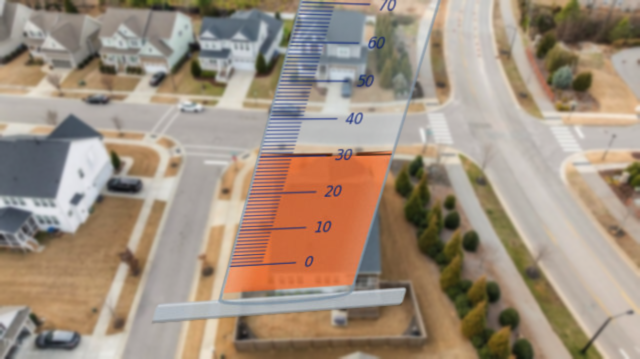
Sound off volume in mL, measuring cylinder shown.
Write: 30 mL
